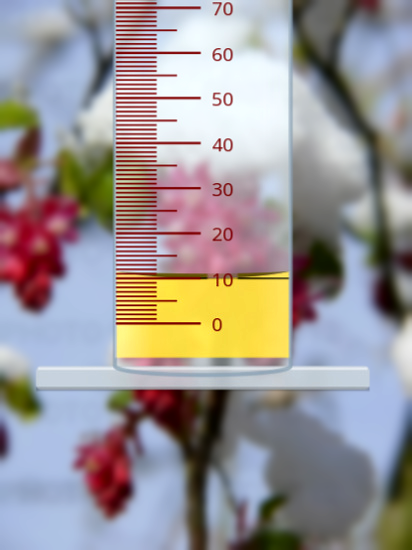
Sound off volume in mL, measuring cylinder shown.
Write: 10 mL
